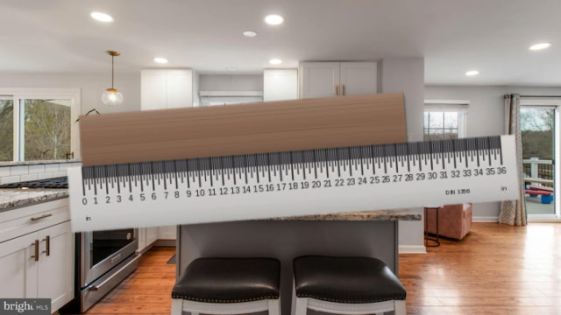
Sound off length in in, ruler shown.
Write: 28 in
